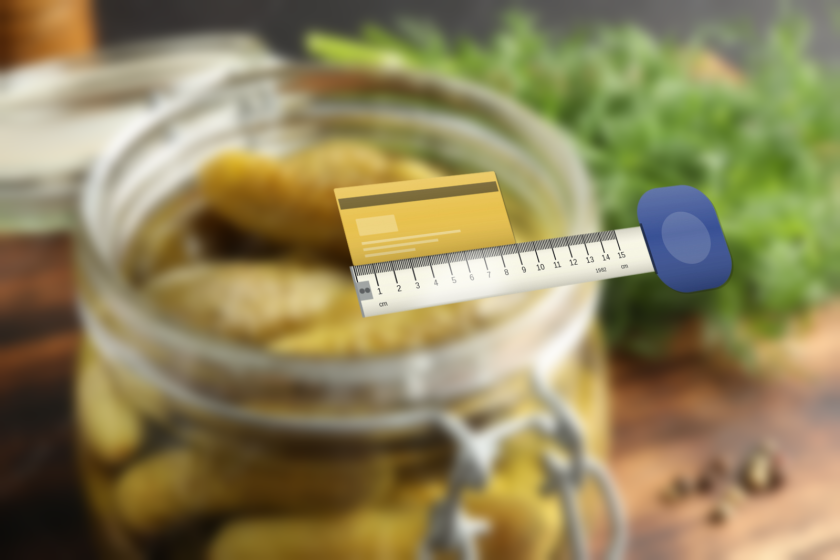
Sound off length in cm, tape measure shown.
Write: 9 cm
